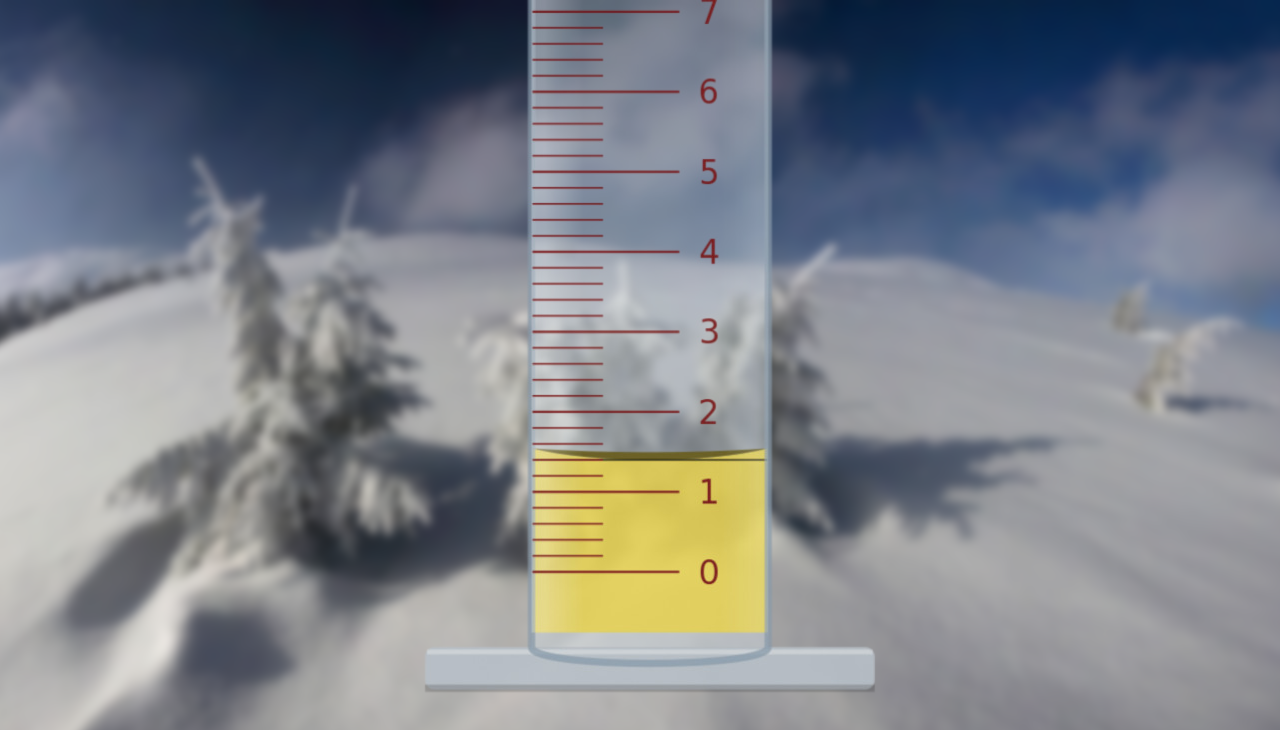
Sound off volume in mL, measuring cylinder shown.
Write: 1.4 mL
